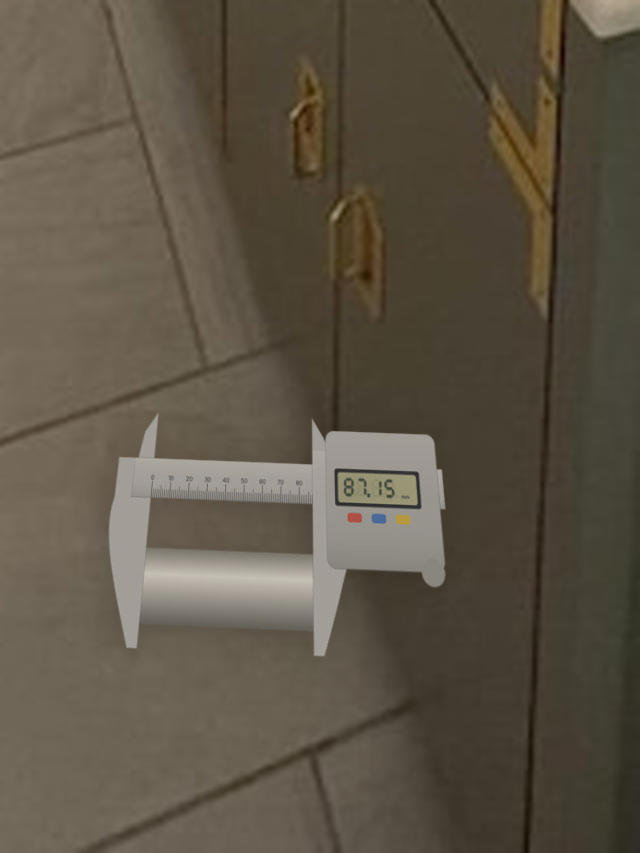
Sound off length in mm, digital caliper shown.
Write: 87.15 mm
